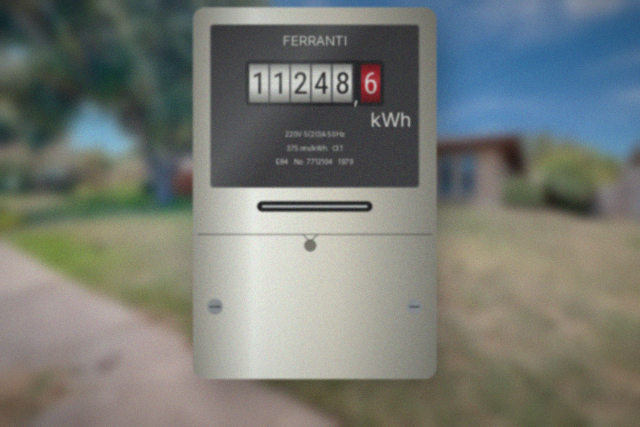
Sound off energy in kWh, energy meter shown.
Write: 11248.6 kWh
